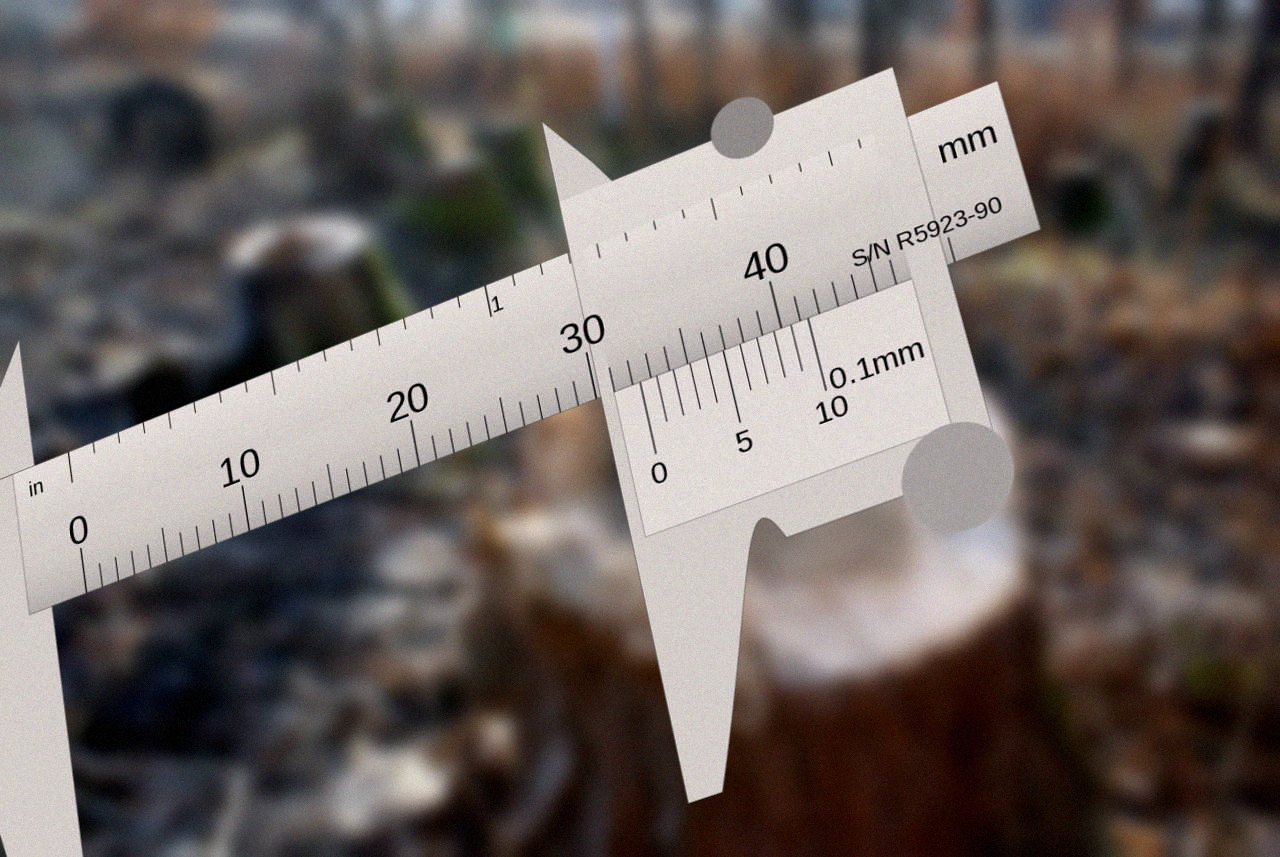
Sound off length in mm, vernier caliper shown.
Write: 32.4 mm
